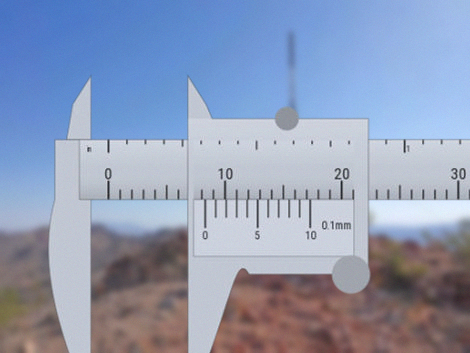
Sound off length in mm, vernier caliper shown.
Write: 8.3 mm
